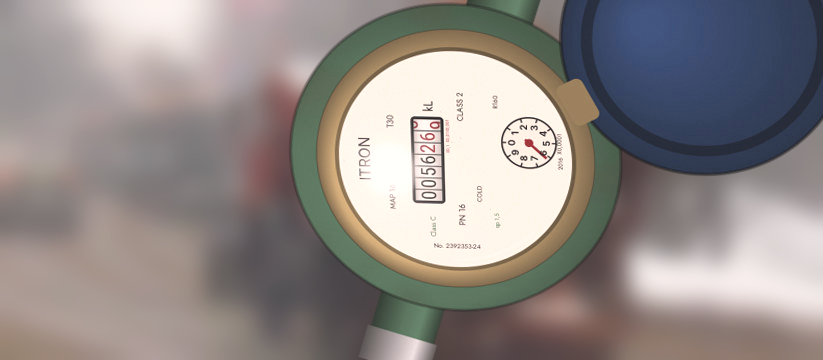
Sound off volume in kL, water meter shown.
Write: 56.2686 kL
